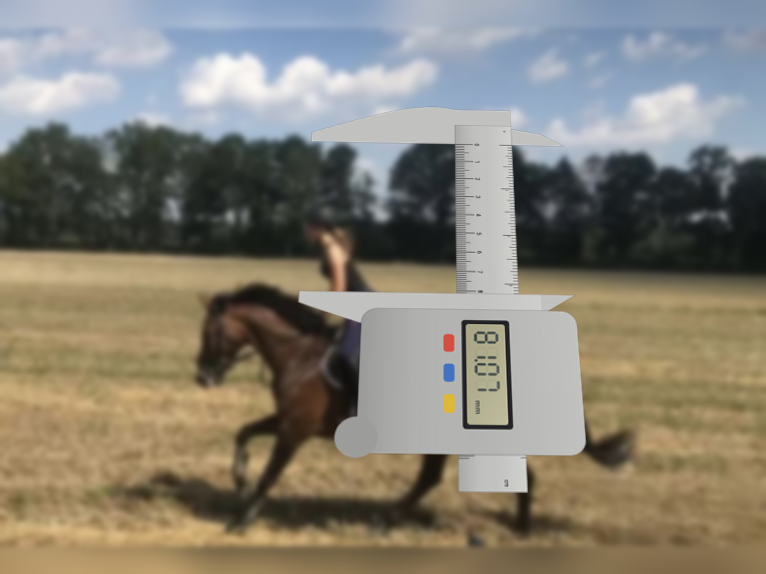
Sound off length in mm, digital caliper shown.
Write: 81.07 mm
